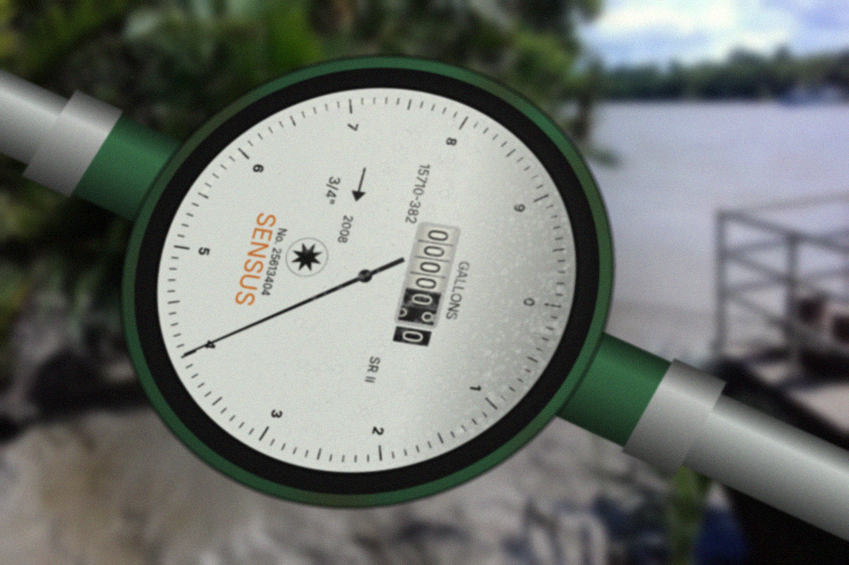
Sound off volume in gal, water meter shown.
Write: 84.0 gal
